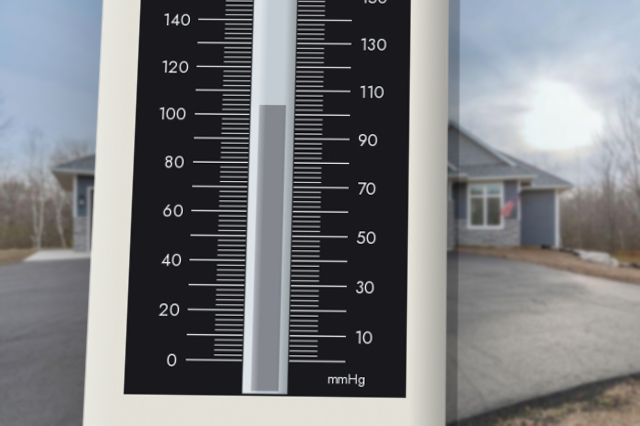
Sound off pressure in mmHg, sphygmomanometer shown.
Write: 104 mmHg
